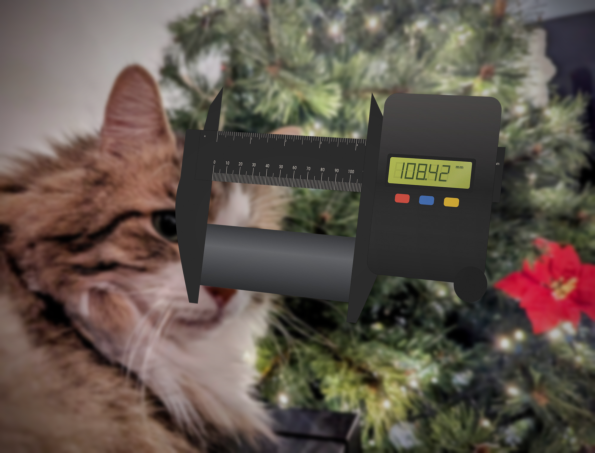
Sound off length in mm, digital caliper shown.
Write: 108.42 mm
